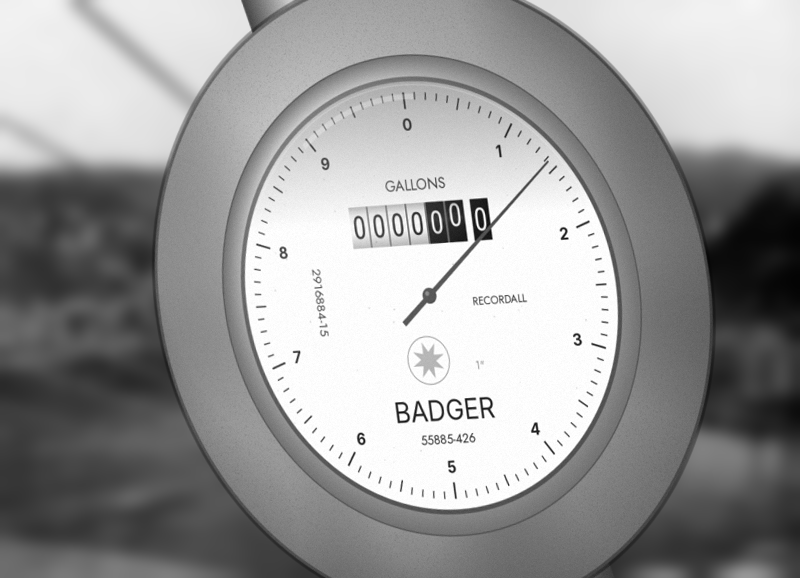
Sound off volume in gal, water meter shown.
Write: 1.4 gal
